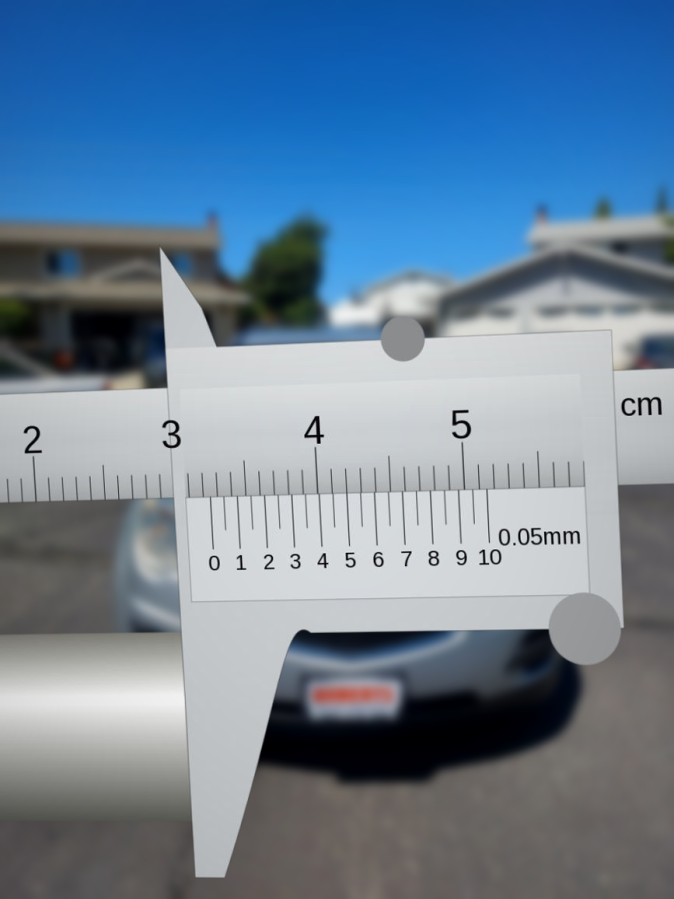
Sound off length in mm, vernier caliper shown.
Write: 32.5 mm
